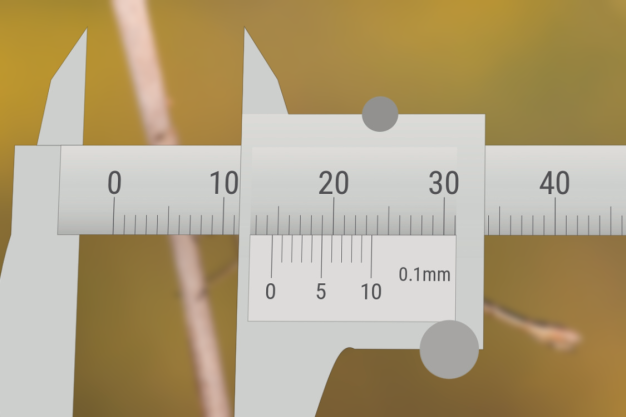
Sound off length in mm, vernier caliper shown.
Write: 14.5 mm
